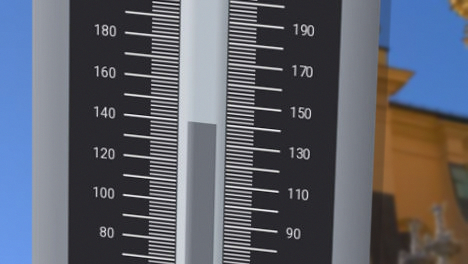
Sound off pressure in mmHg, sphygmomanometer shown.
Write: 140 mmHg
